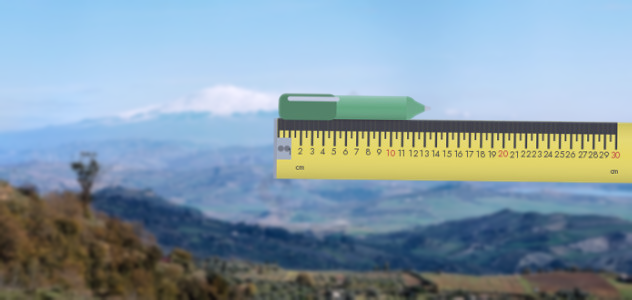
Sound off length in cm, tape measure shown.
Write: 13.5 cm
